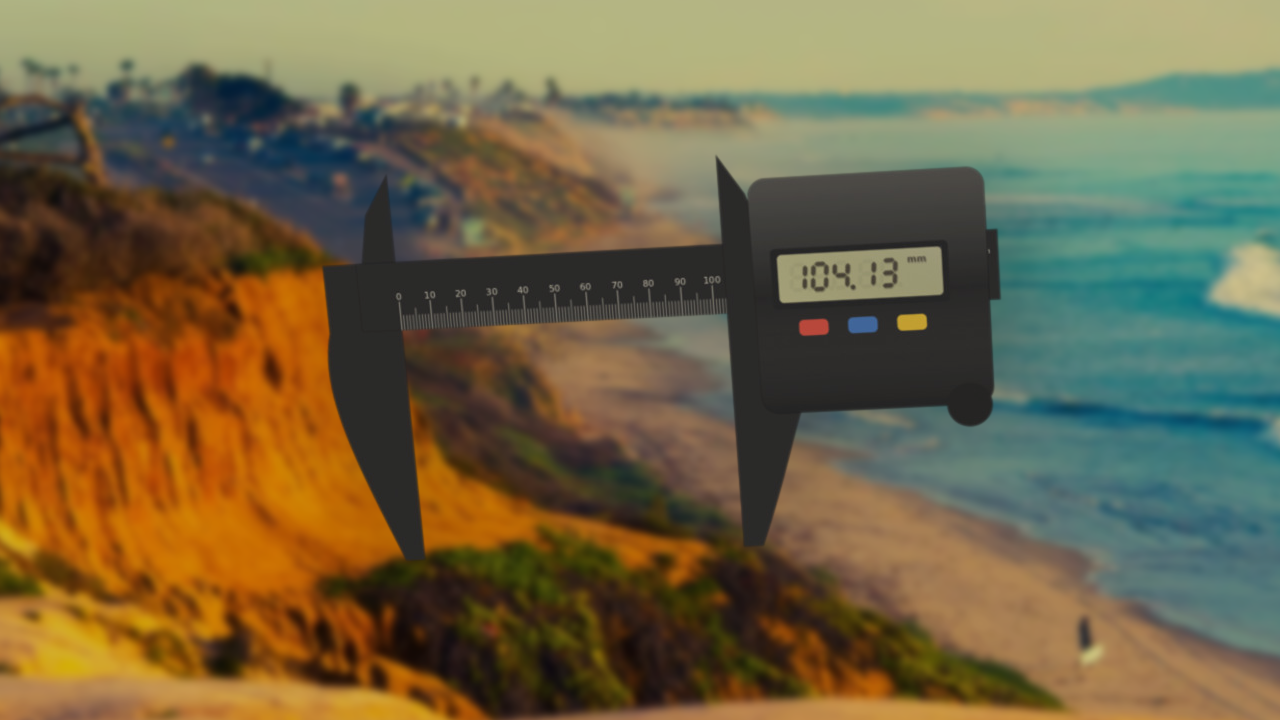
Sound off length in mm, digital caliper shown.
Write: 104.13 mm
